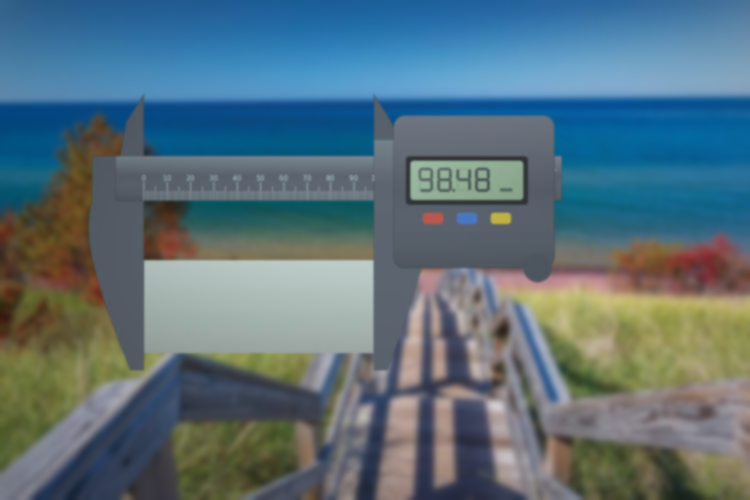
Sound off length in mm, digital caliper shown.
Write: 98.48 mm
